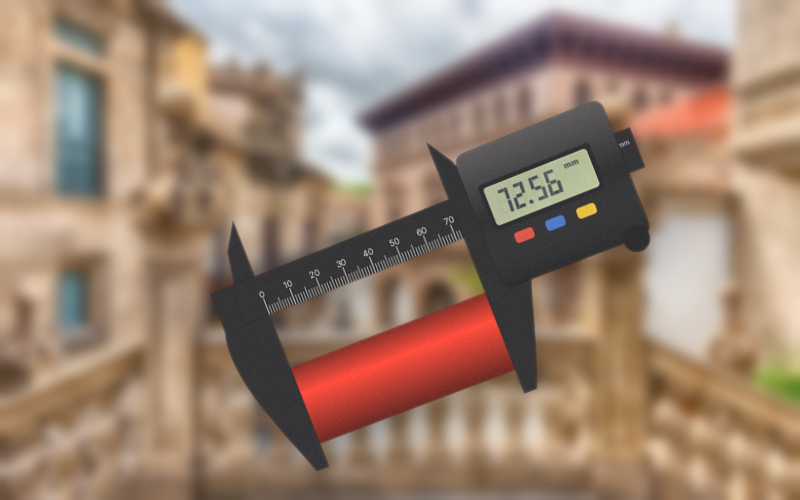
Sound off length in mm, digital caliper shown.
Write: 72.56 mm
